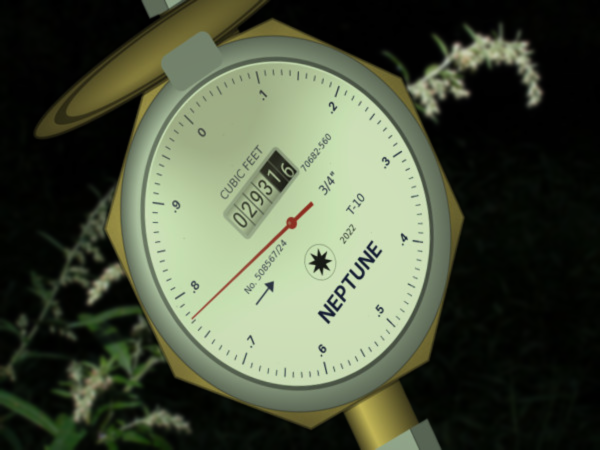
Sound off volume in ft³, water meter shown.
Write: 29315.77 ft³
